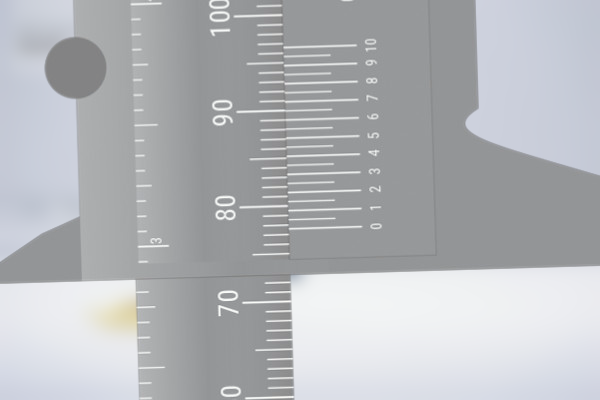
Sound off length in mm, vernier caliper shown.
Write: 77.6 mm
